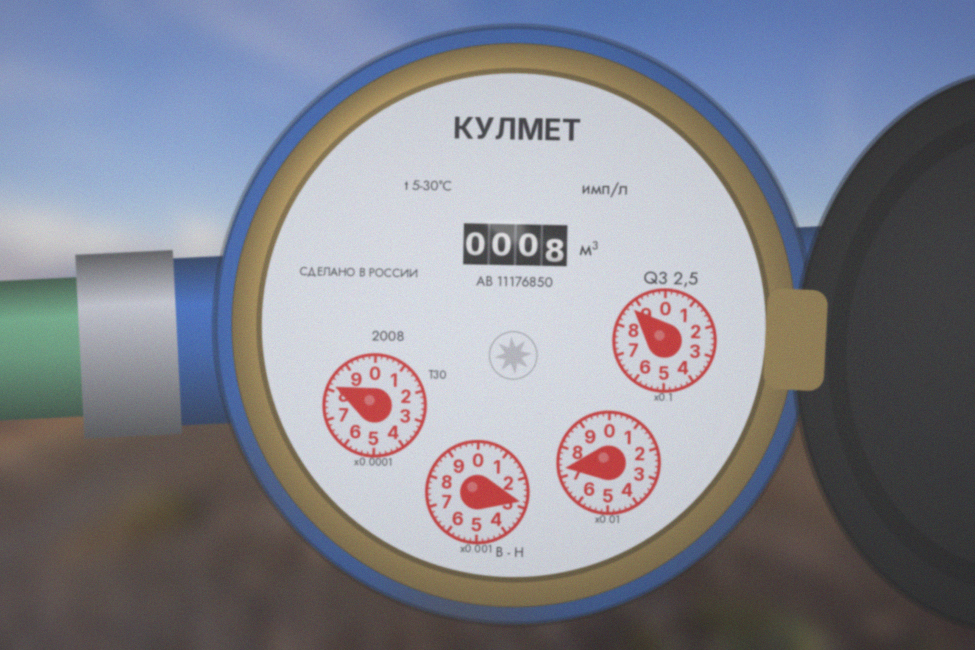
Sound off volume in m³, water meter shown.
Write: 7.8728 m³
